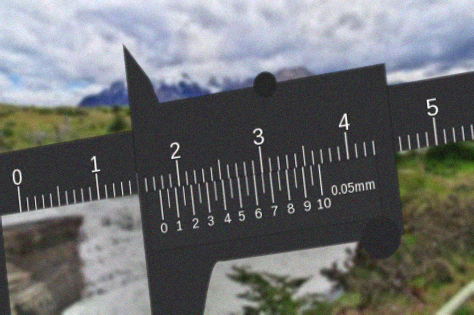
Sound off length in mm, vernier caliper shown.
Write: 17.6 mm
